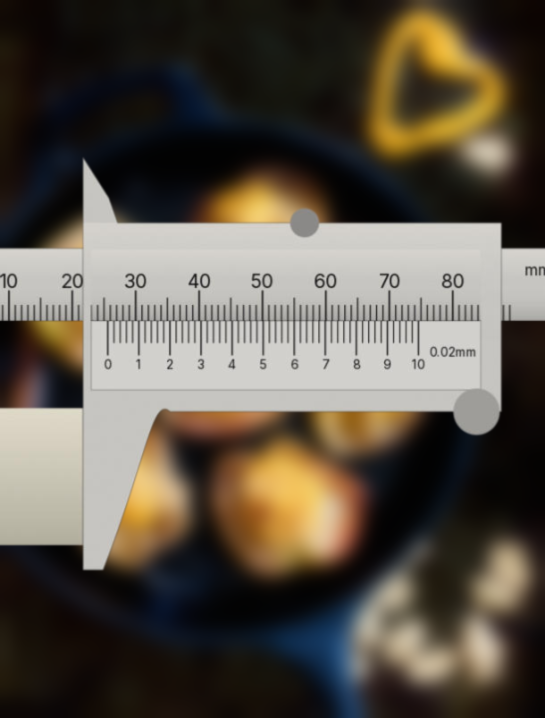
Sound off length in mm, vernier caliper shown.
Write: 25.6 mm
